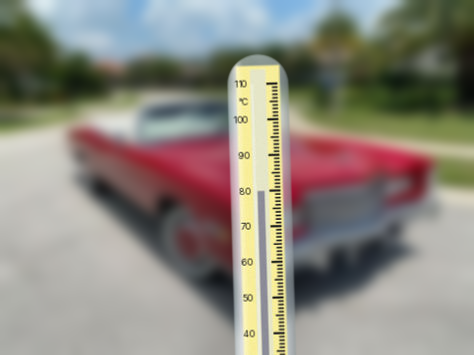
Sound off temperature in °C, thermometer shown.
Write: 80 °C
